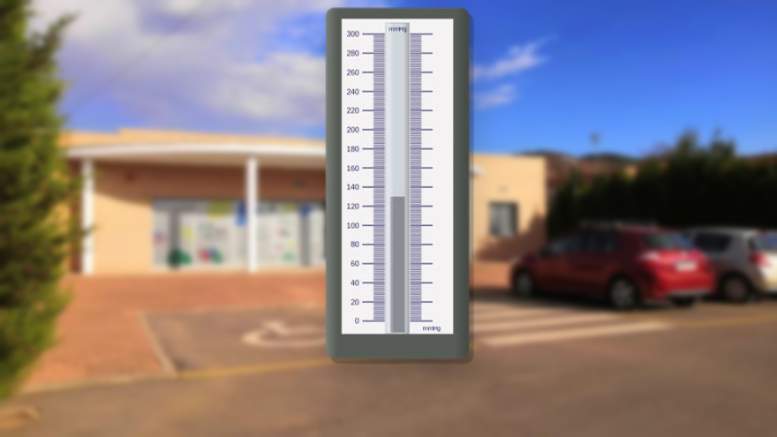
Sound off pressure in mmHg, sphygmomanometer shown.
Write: 130 mmHg
